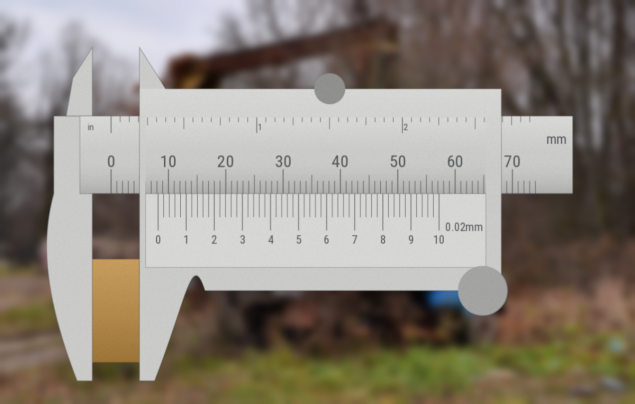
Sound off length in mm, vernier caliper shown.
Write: 8.2 mm
